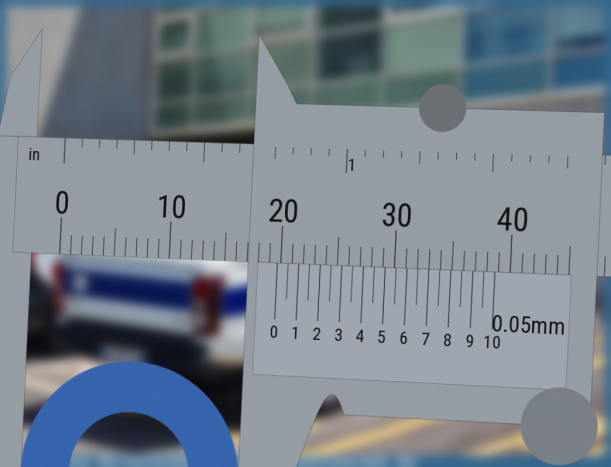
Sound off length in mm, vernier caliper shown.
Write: 19.7 mm
